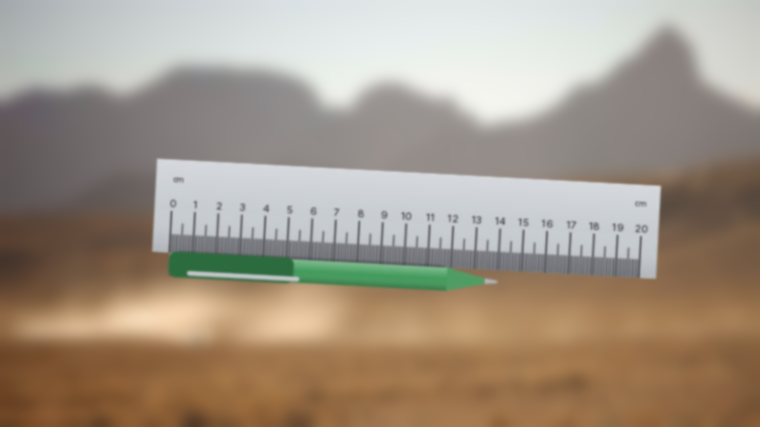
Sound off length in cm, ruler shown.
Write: 14 cm
